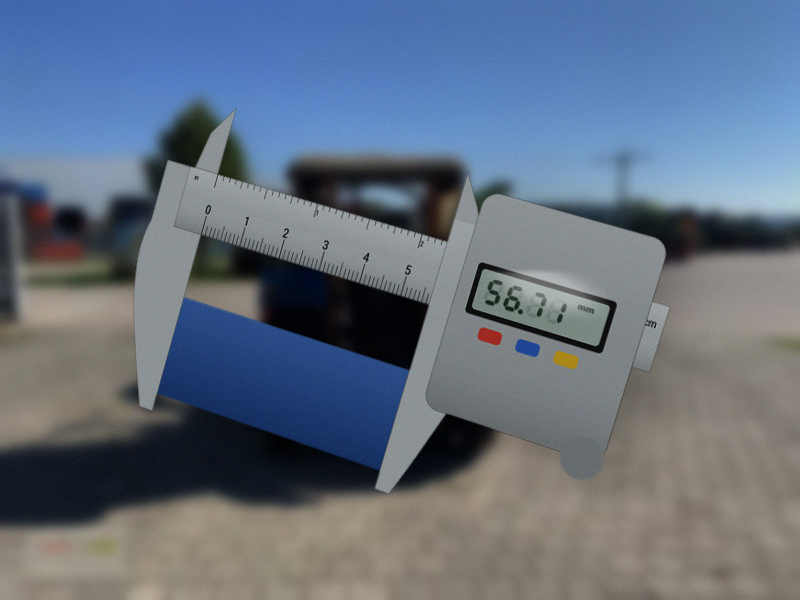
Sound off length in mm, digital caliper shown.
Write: 56.71 mm
